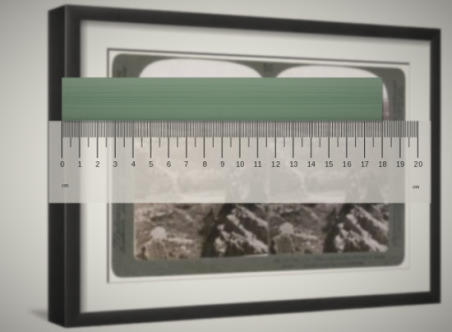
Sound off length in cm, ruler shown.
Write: 18 cm
